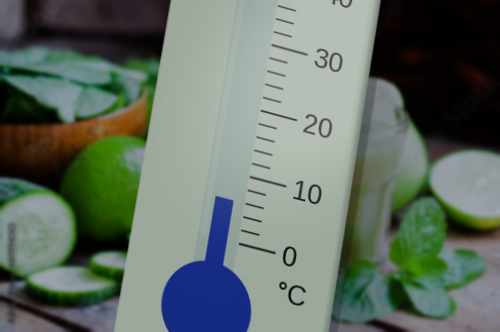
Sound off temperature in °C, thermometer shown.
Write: 6 °C
